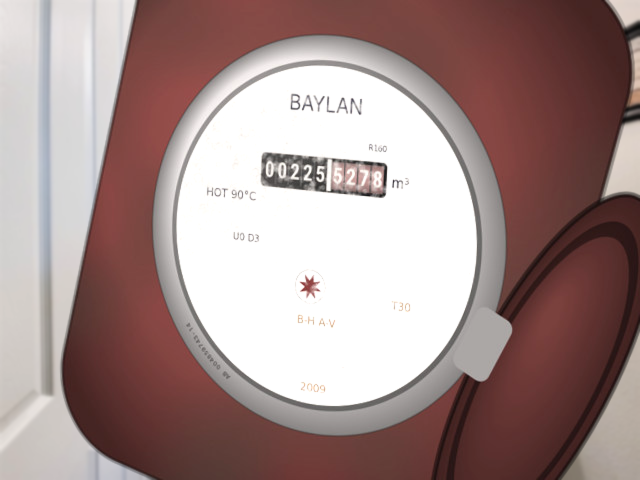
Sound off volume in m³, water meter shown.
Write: 225.5278 m³
